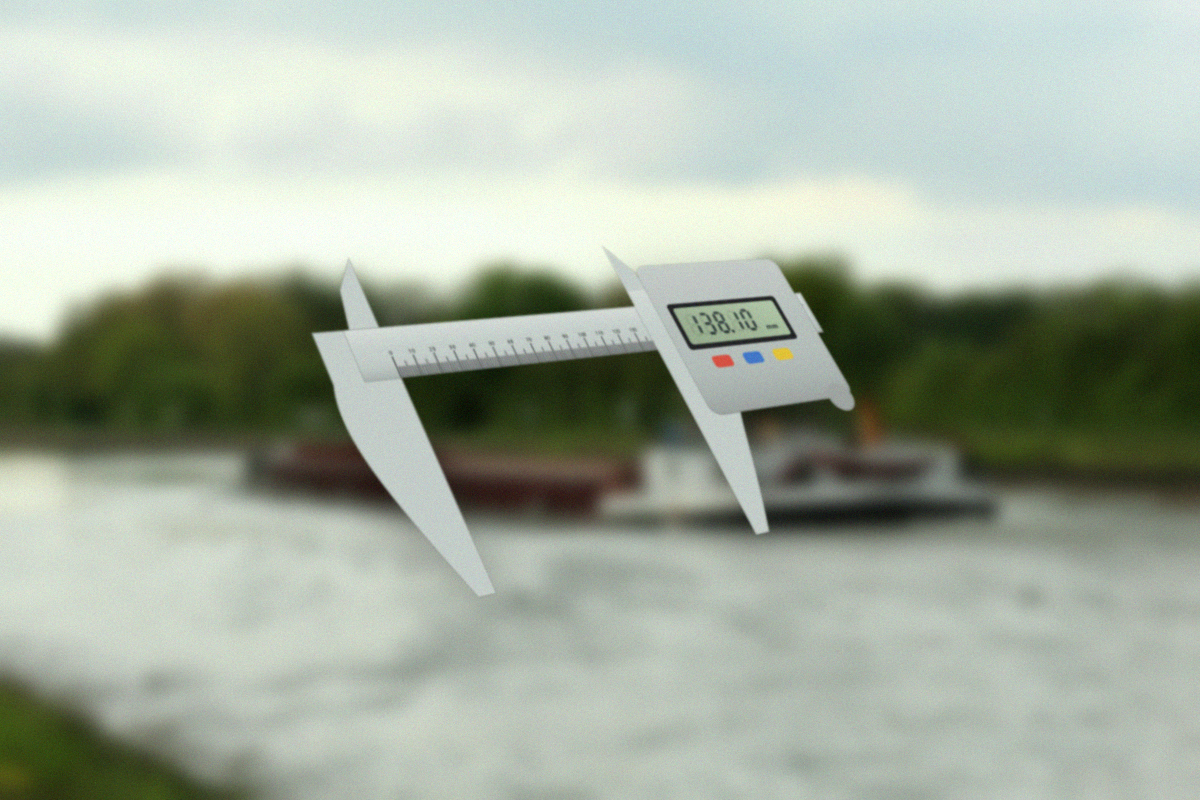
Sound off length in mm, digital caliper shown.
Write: 138.10 mm
